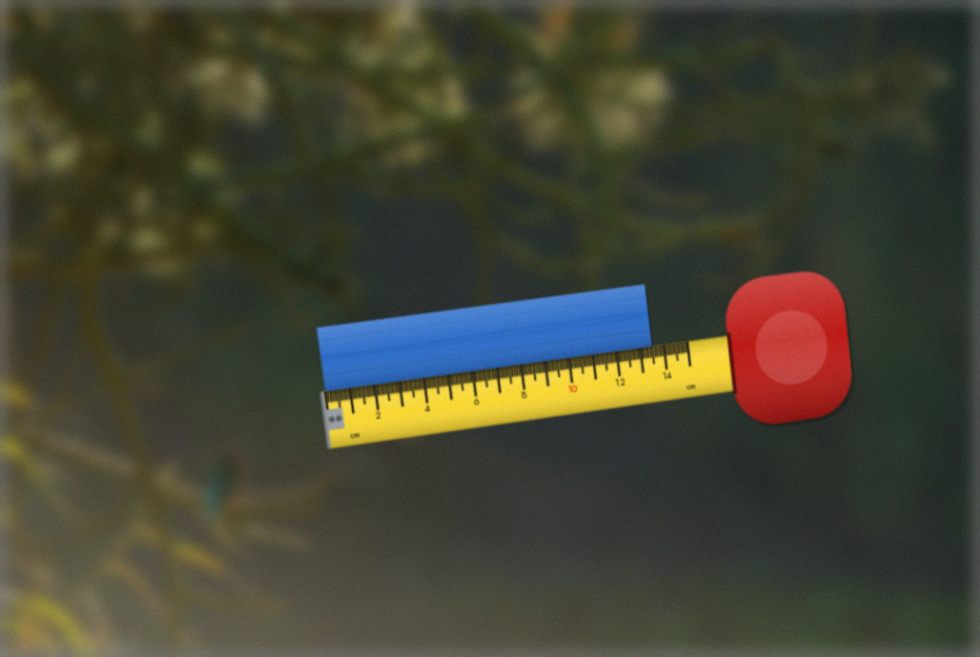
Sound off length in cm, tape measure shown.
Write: 13.5 cm
